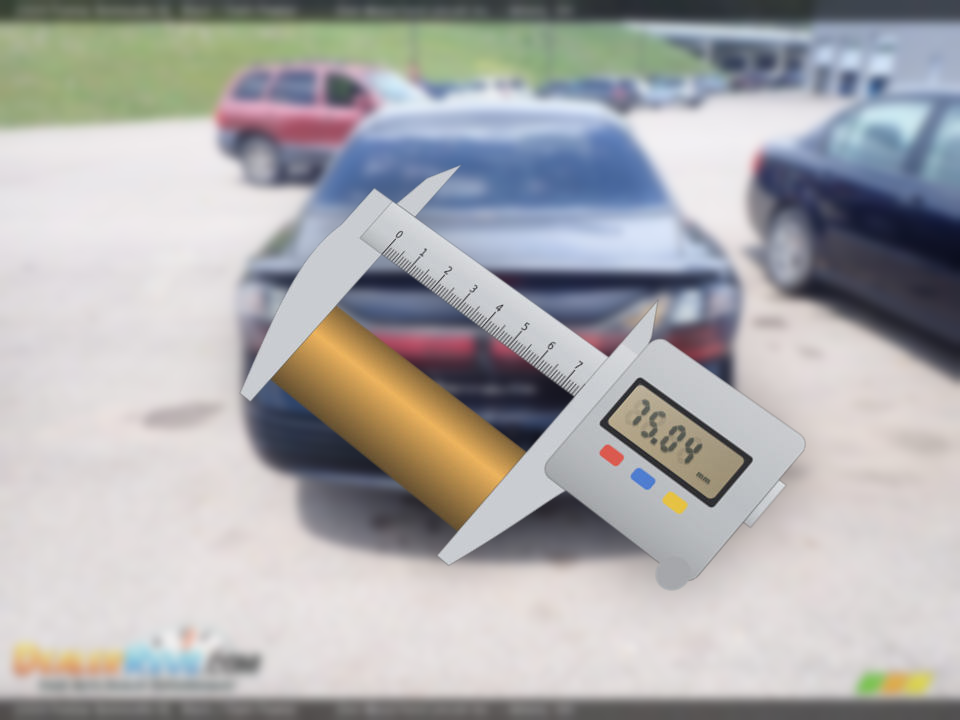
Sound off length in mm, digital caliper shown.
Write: 75.04 mm
